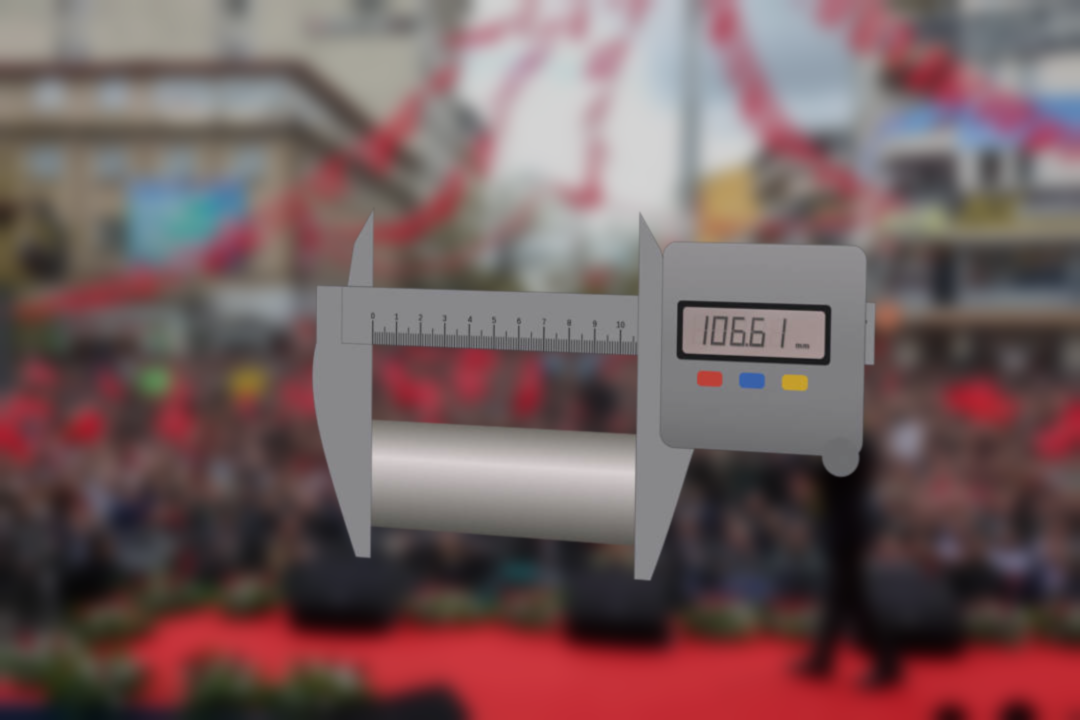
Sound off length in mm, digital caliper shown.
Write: 106.61 mm
